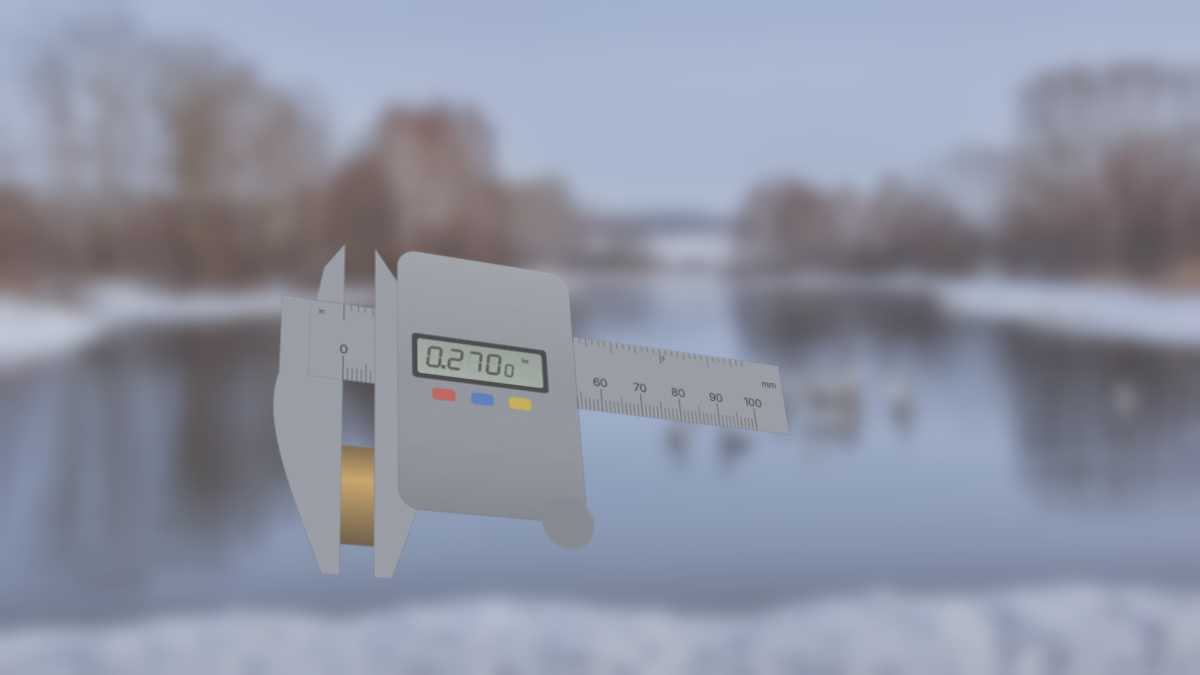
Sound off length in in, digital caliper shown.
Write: 0.2700 in
